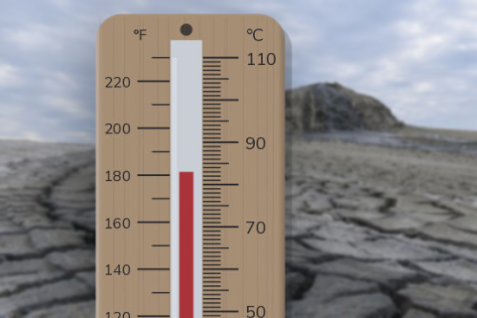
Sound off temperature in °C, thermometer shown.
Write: 83 °C
